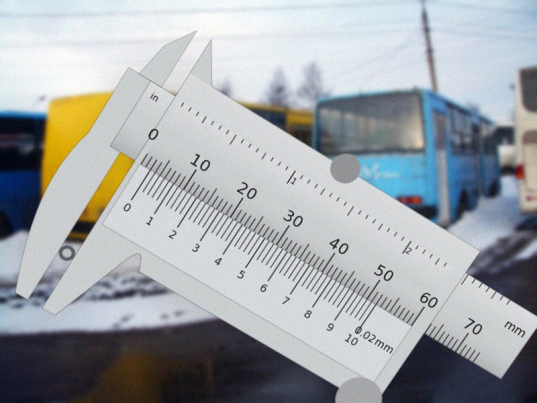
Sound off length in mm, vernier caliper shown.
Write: 3.0 mm
